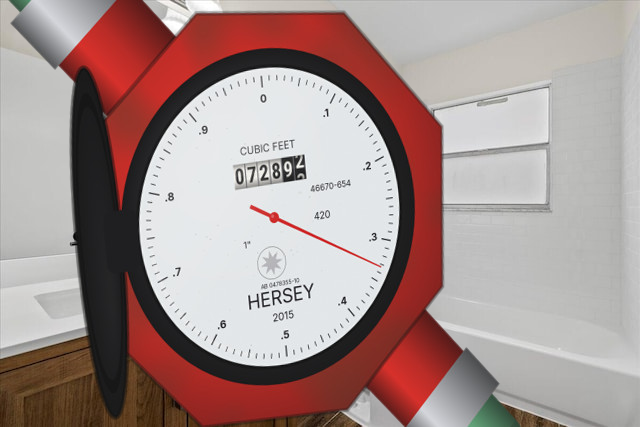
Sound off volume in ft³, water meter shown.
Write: 72892.33 ft³
